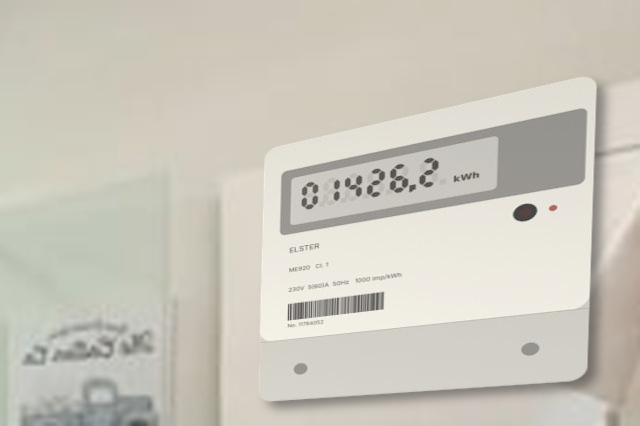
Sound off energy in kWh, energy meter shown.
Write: 1426.2 kWh
